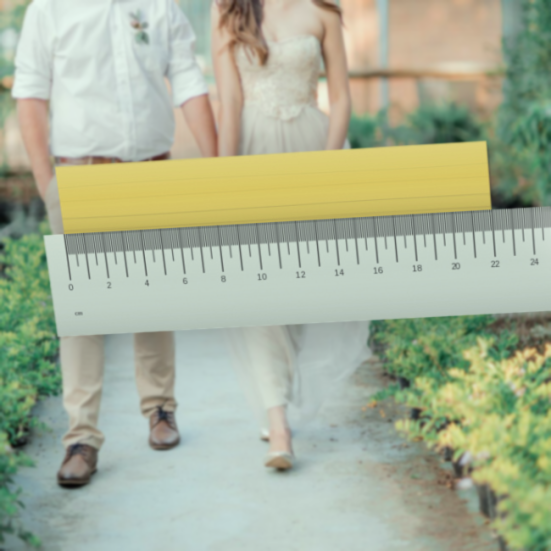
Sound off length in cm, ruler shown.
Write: 22 cm
